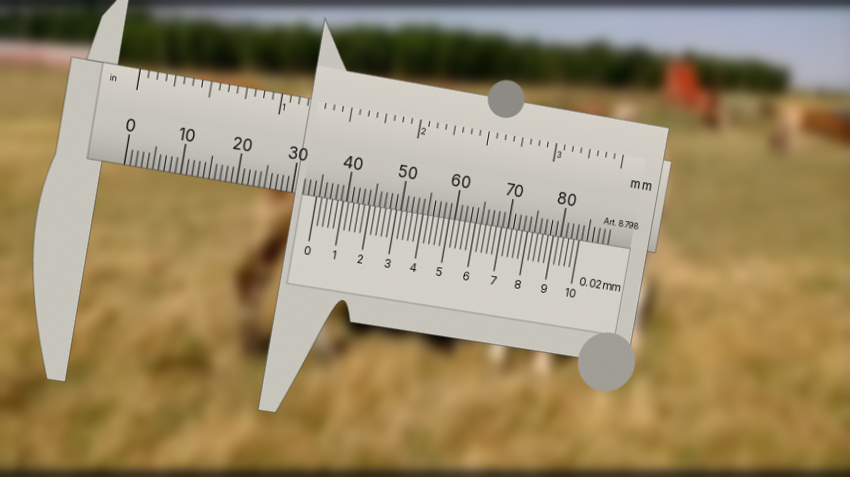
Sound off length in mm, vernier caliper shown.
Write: 34.5 mm
